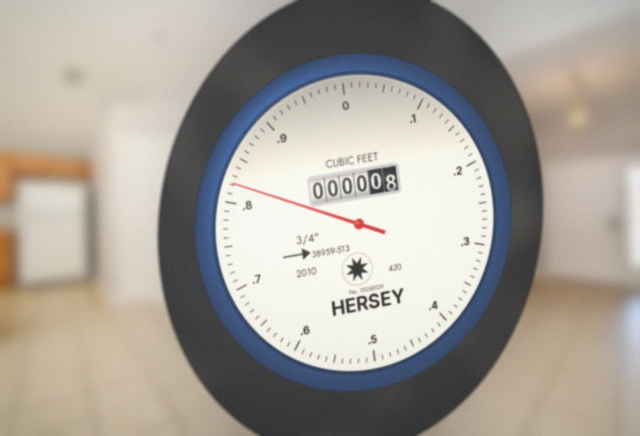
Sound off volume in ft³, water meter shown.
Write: 7.82 ft³
